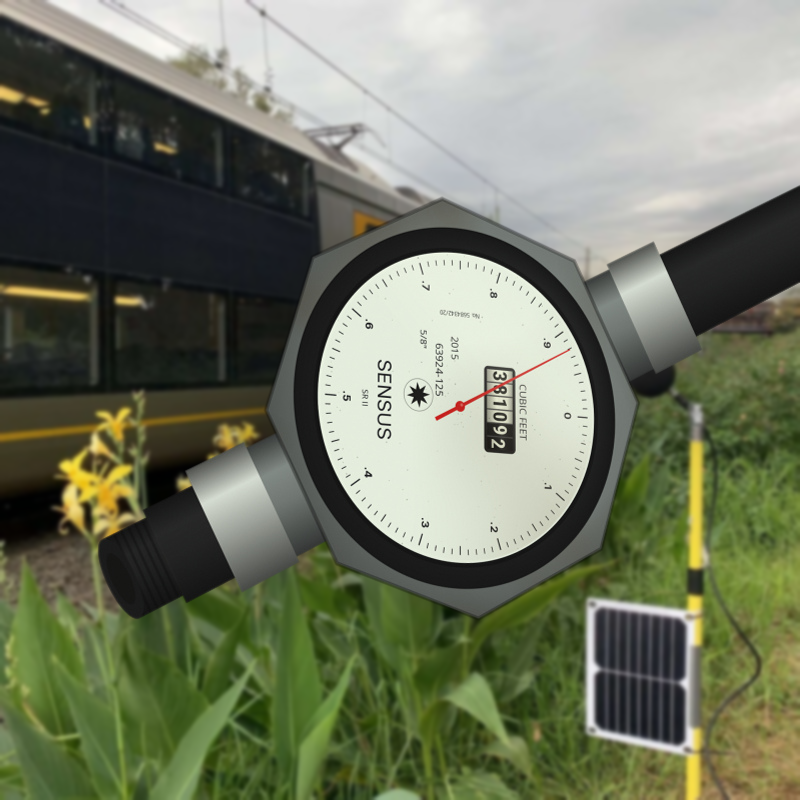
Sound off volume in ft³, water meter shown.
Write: 381091.92 ft³
